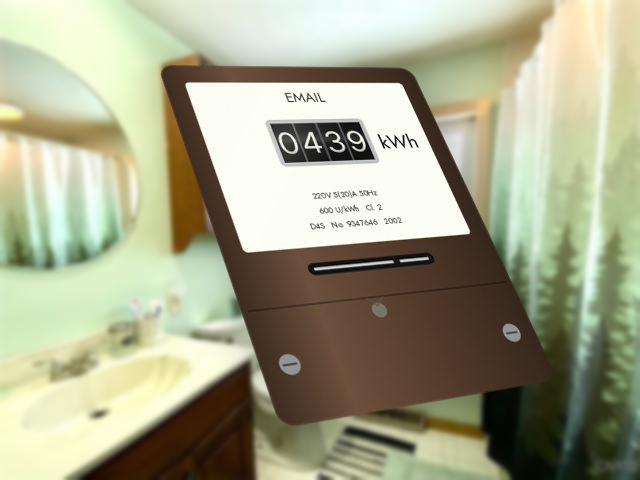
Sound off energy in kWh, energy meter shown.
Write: 439 kWh
